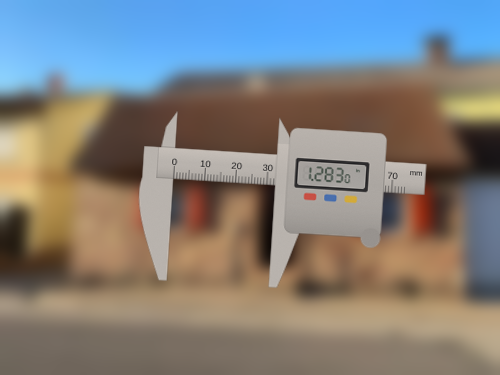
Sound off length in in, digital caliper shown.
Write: 1.2830 in
